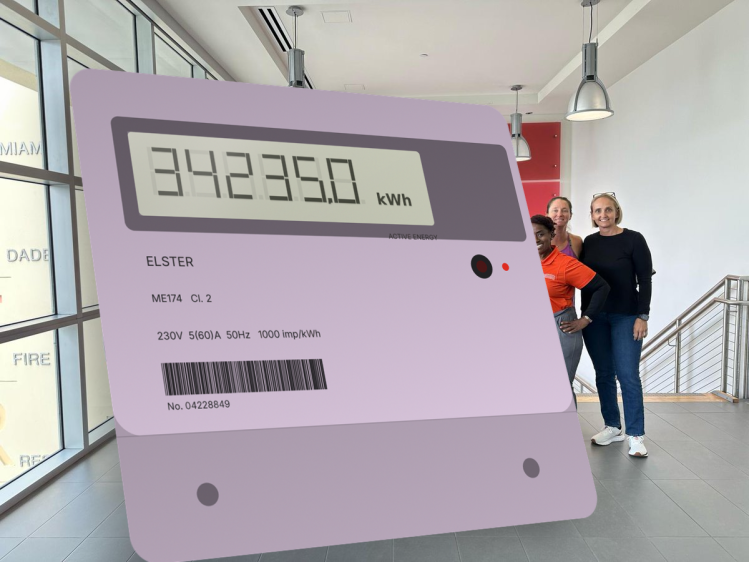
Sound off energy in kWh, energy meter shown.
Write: 34235.0 kWh
